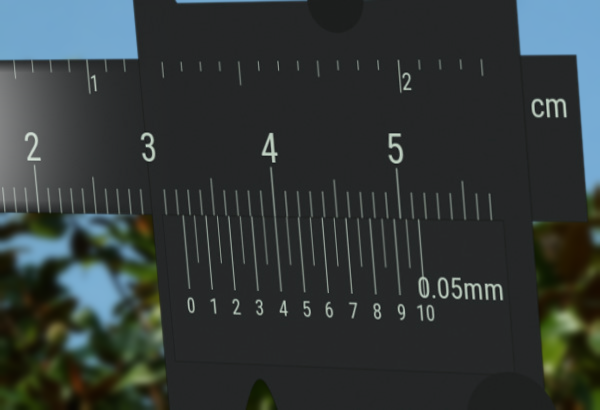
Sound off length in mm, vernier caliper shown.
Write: 32.4 mm
